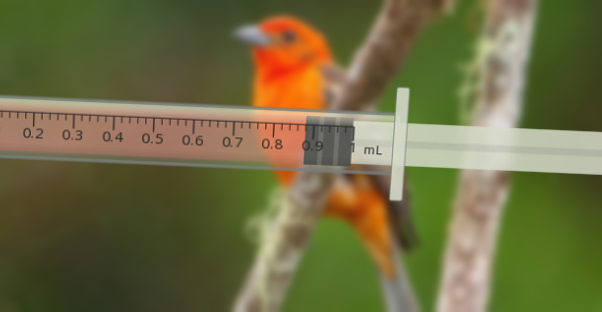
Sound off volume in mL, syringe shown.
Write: 0.88 mL
